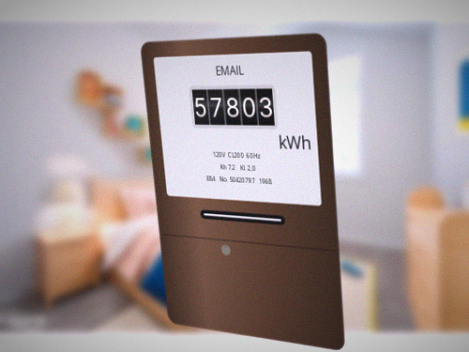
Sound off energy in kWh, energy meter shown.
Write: 57803 kWh
